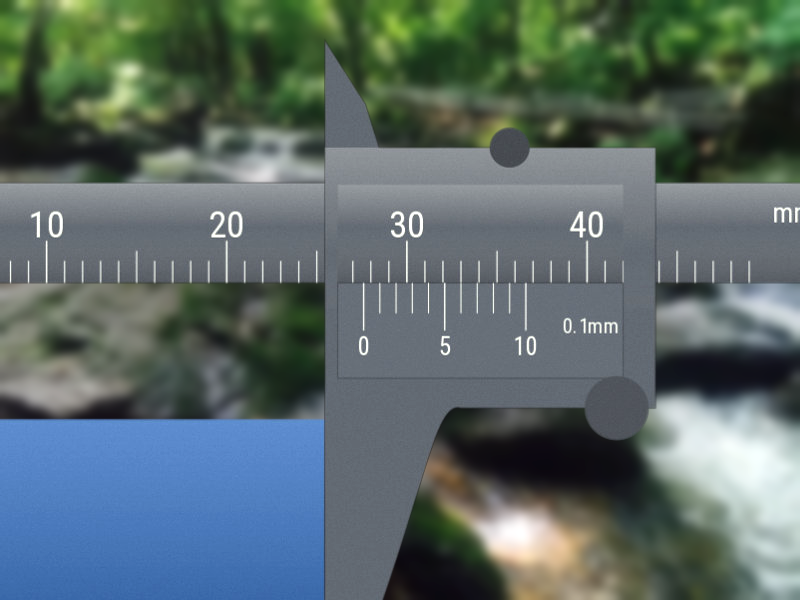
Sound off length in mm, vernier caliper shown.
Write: 27.6 mm
